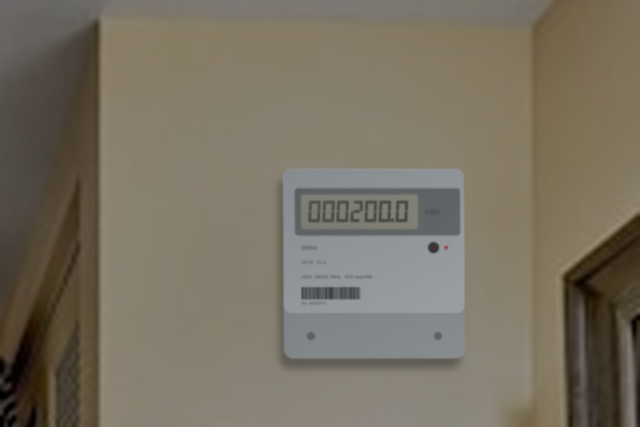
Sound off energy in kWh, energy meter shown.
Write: 200.0 kWh
